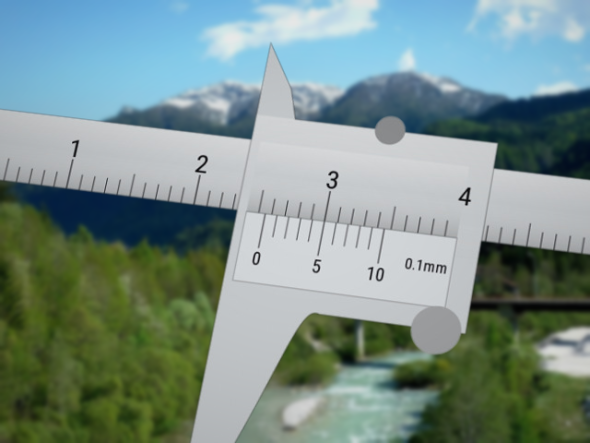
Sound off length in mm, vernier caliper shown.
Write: 25.5 mm
